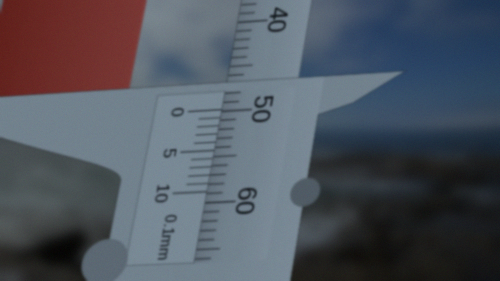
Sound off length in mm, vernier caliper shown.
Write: 49.8 mm
